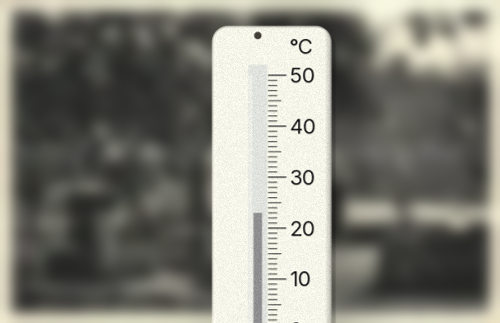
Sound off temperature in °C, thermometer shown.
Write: 23 °C
